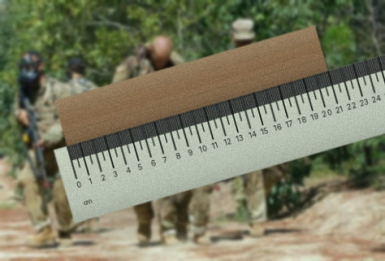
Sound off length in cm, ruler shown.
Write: 21 cm
